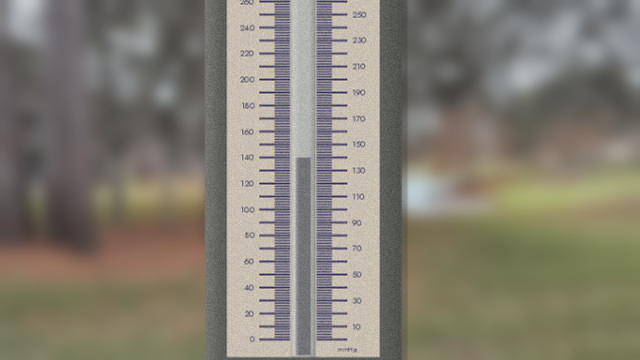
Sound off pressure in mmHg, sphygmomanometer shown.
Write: 140 mmHg
